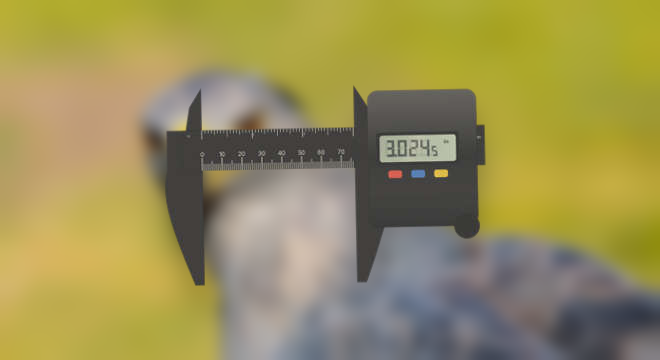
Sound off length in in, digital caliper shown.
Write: 3.0245 in
